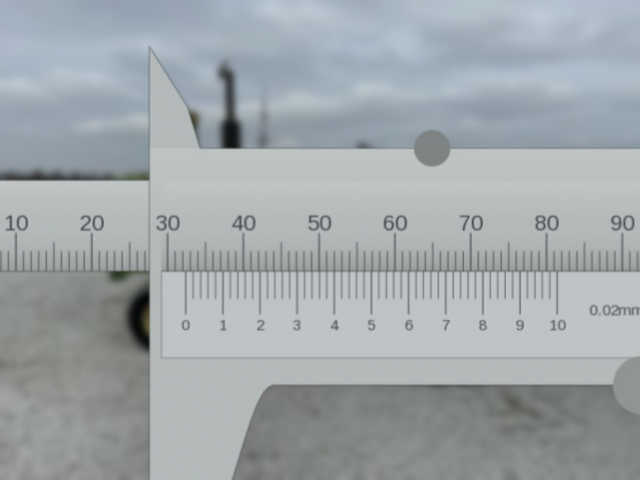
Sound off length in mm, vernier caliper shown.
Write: 32.4 mm
